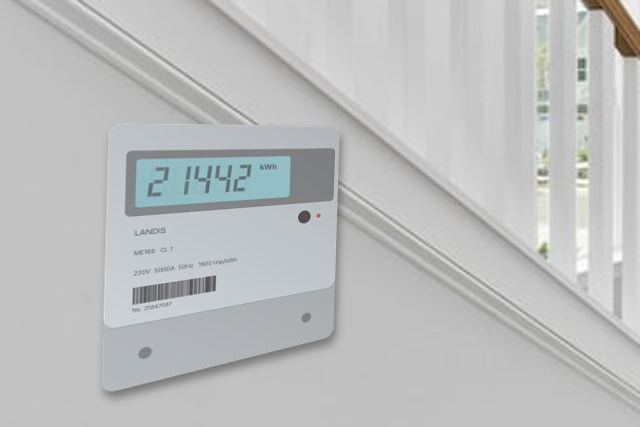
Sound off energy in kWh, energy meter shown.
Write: 21442 kWh
